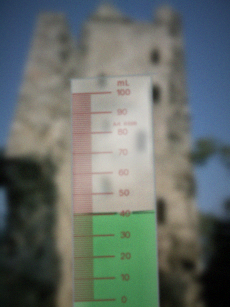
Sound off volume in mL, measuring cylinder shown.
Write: 40 mL
